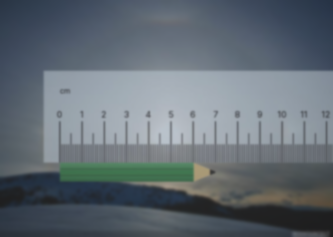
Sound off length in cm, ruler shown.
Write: 7 cm
